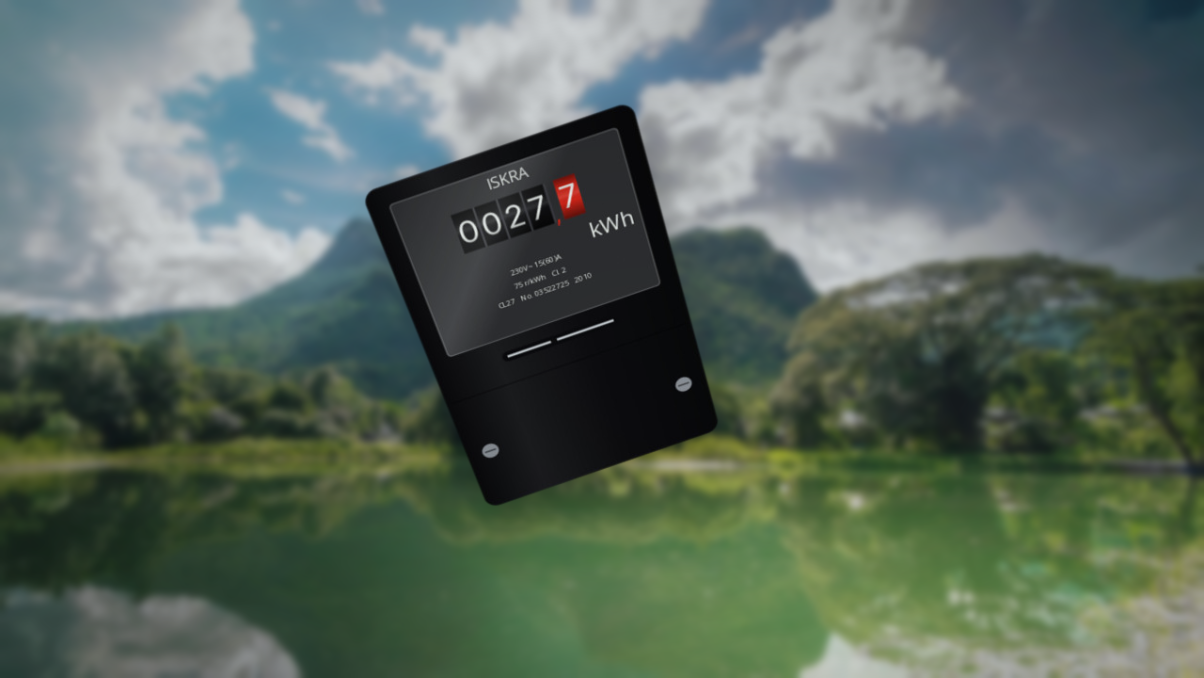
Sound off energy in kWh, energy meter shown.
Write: 27.7 kWh
